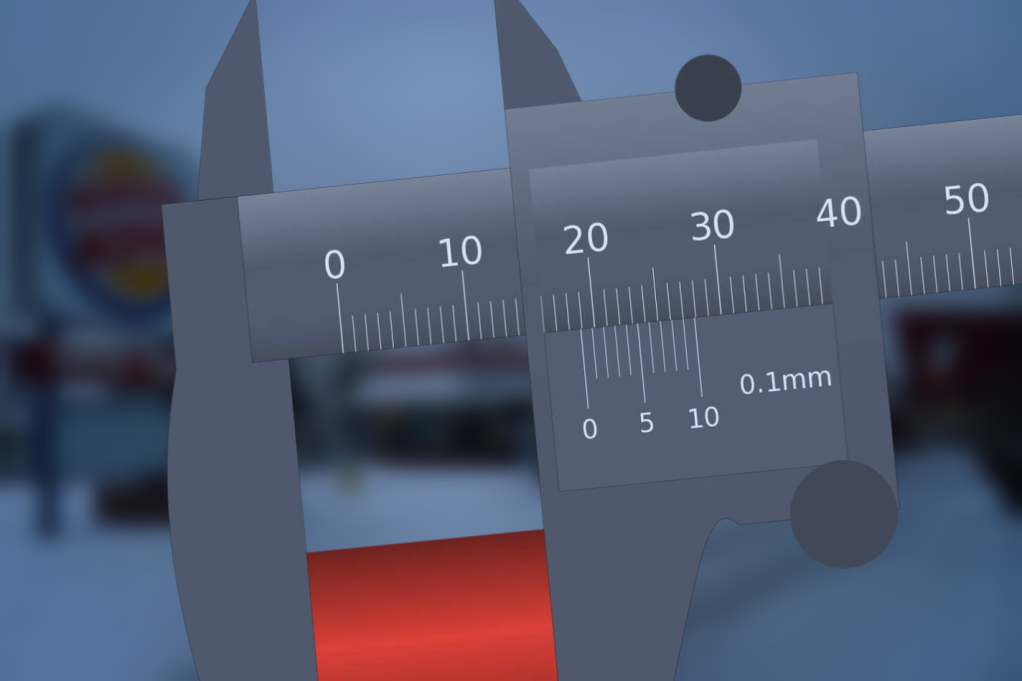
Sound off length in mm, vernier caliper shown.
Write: 18.9 mm
